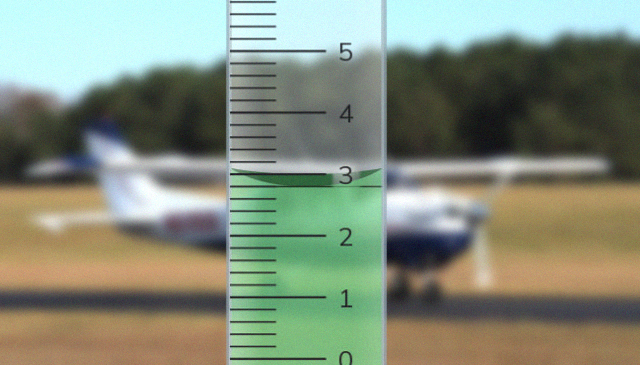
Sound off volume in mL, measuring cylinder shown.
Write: 2.8 mL
